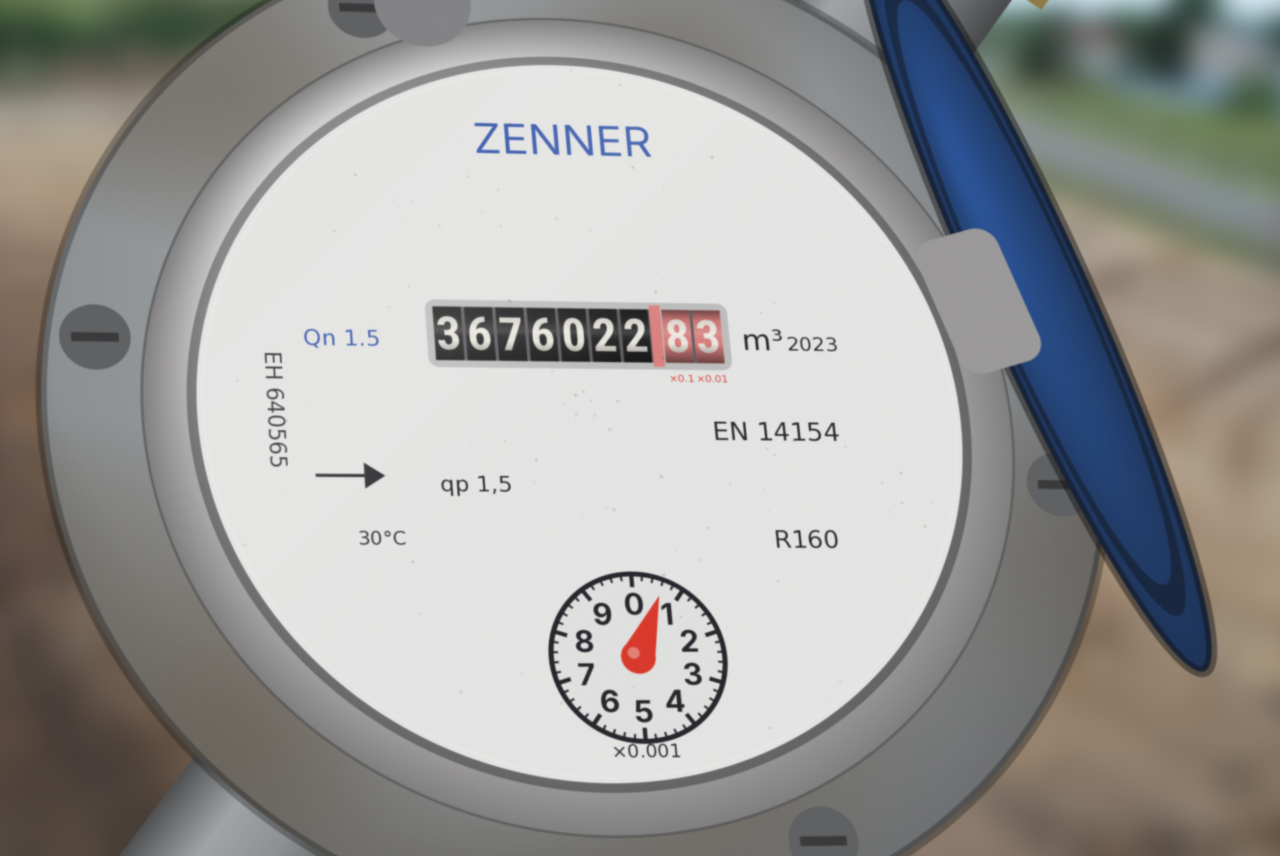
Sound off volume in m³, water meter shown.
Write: 3676022.830 m³
